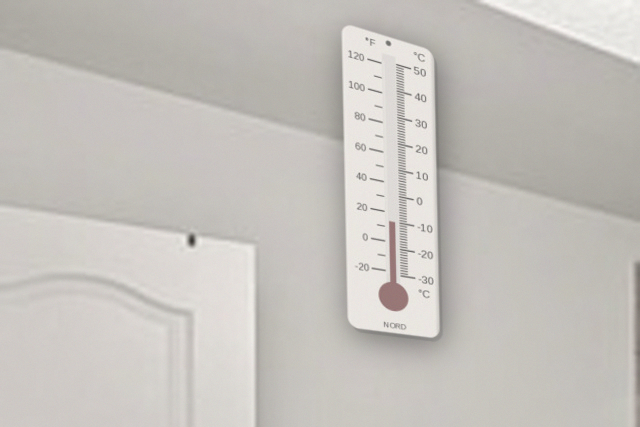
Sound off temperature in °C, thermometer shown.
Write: -10 °C
